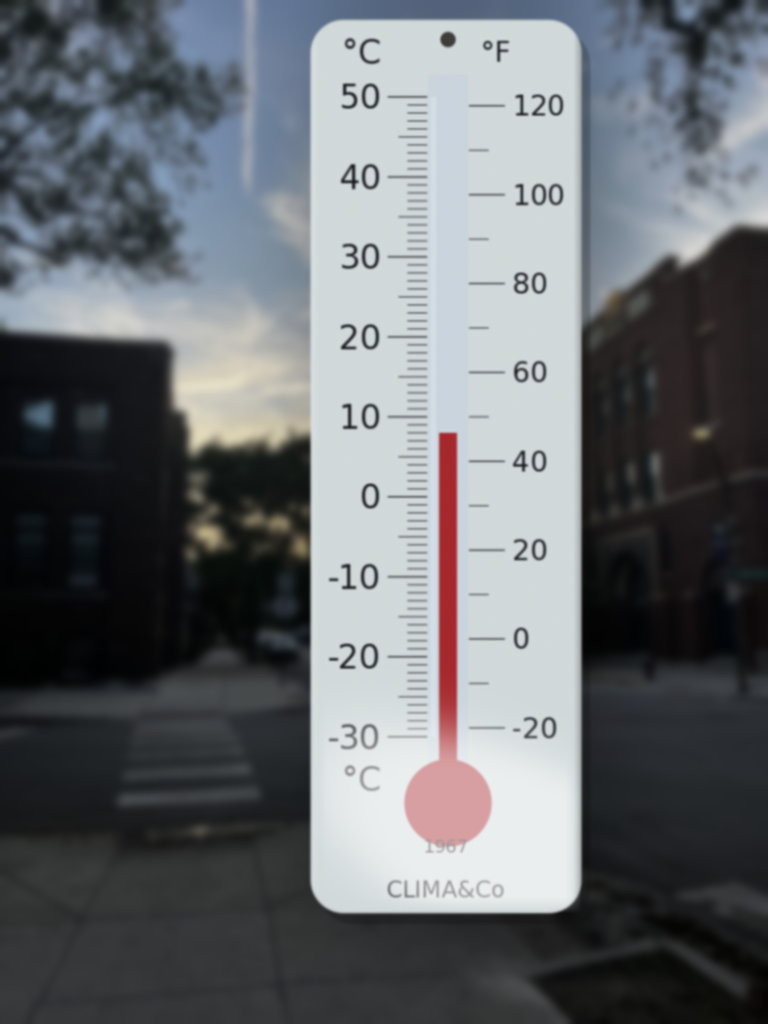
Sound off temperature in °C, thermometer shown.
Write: 8 °C
